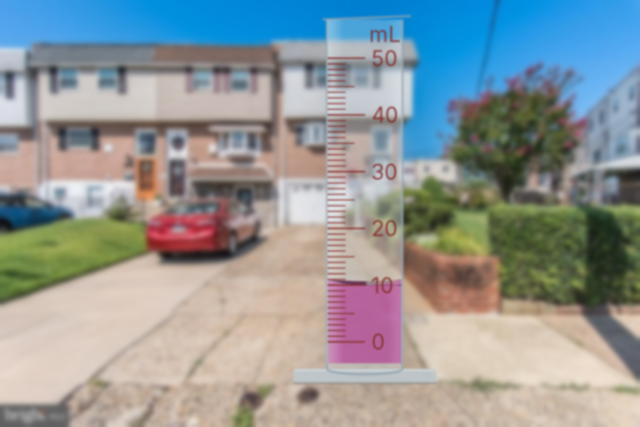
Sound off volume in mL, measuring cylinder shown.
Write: 10 mL
